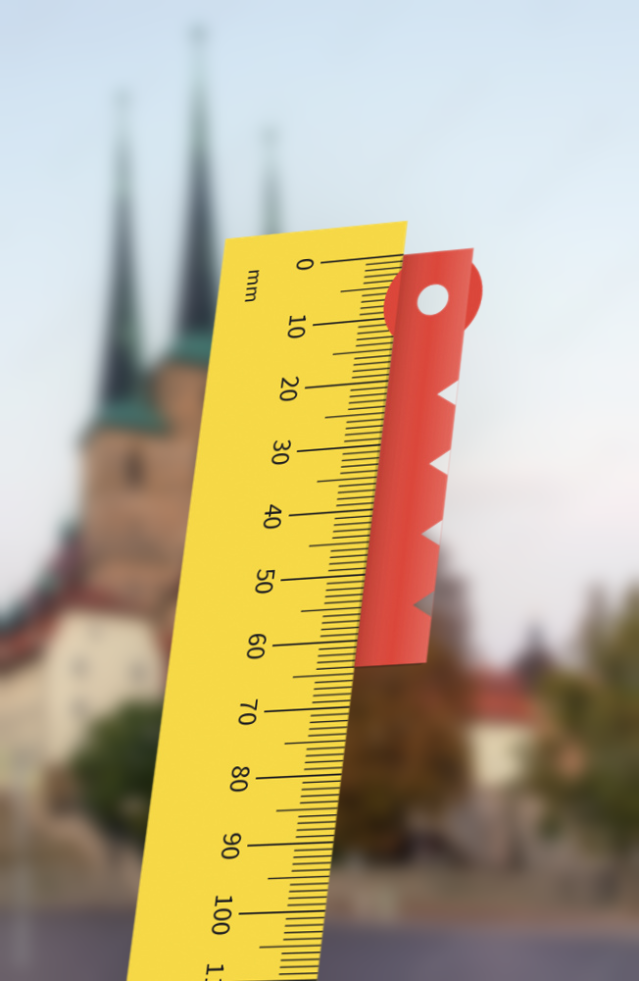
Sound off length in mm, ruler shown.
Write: 64 mm
